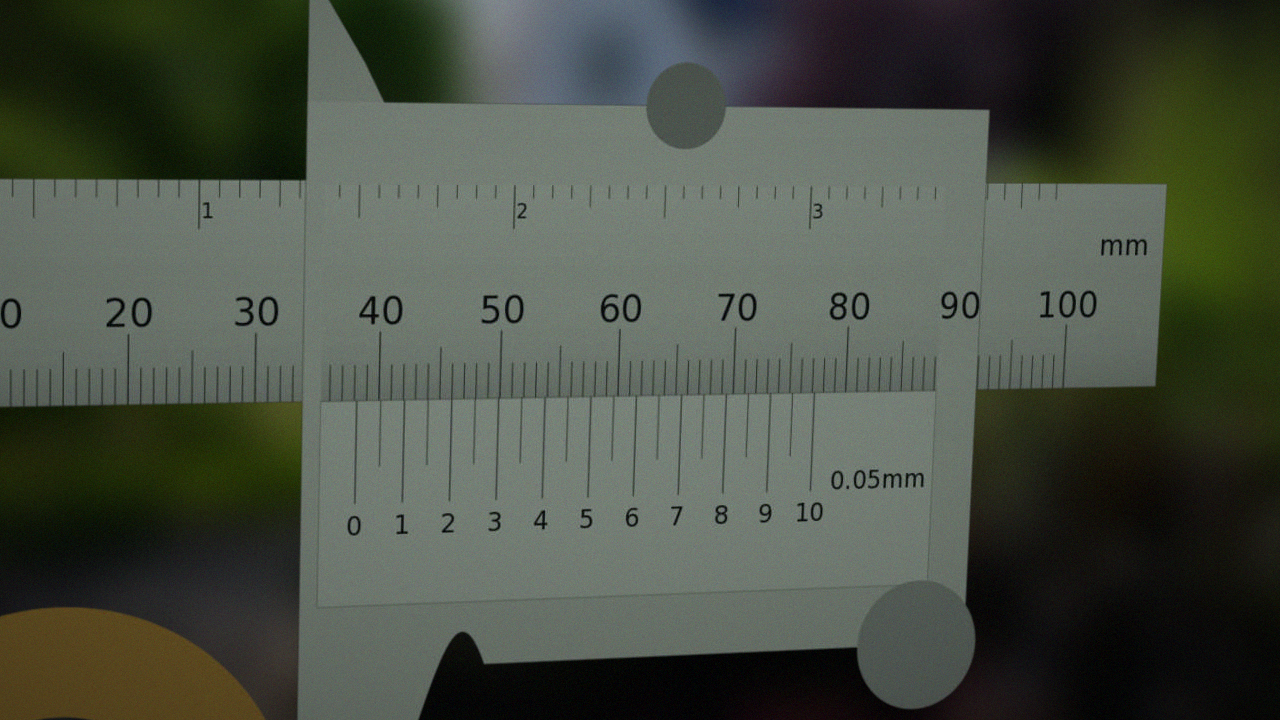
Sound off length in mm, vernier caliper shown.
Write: 38.2 mm
